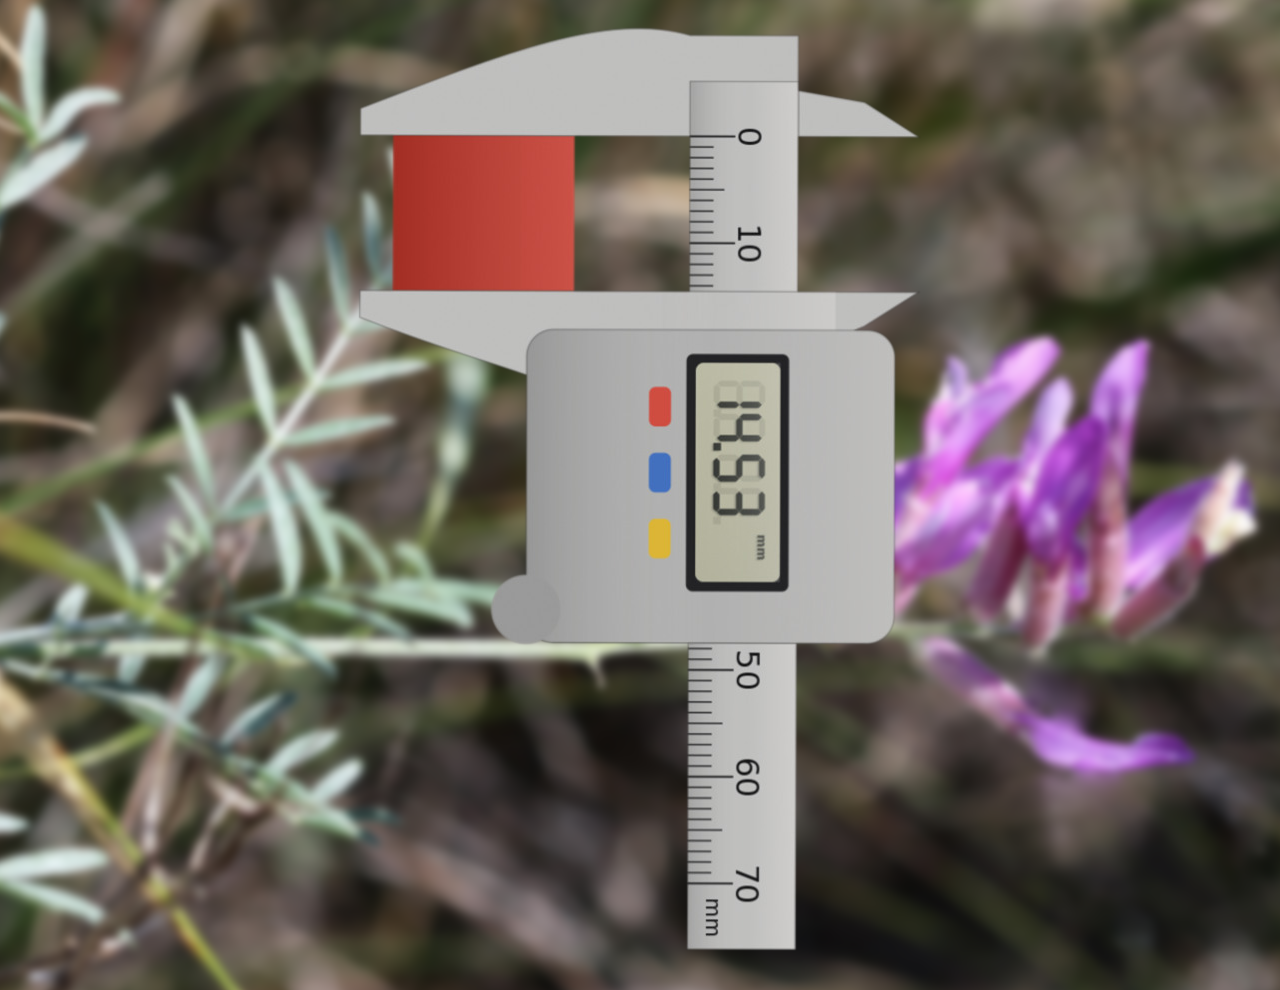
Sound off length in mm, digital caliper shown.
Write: 14.53 mm
